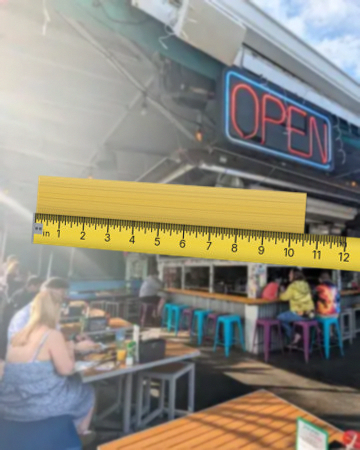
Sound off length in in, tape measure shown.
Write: 10.5 in
